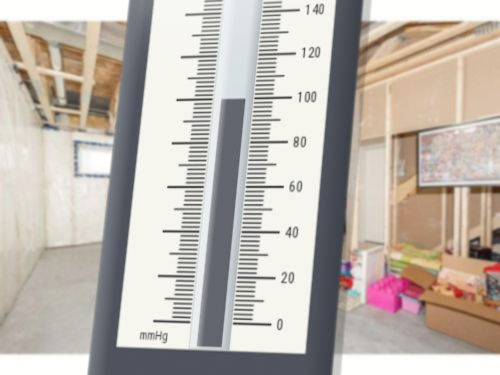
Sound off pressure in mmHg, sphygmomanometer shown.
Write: 100 mmHg
